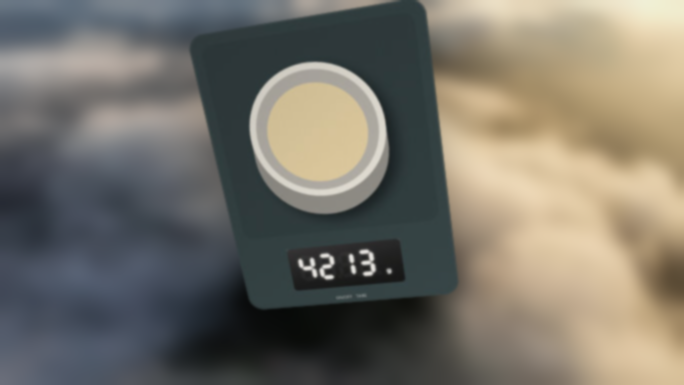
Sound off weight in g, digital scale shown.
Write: 4213 g
